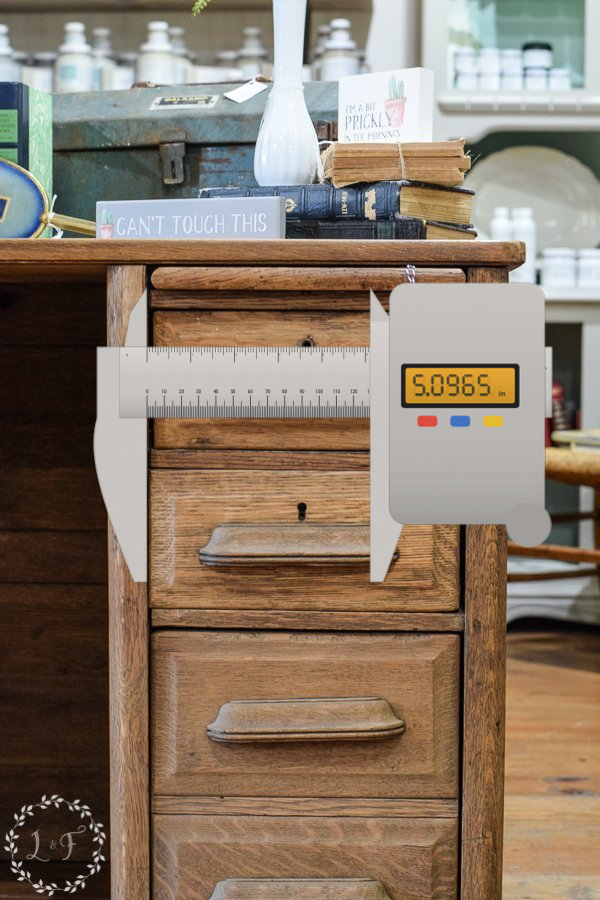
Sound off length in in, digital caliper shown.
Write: 5.0965 in
